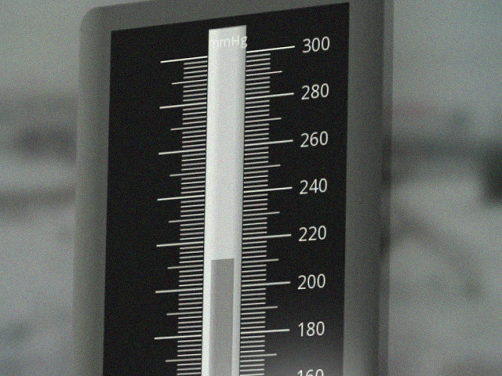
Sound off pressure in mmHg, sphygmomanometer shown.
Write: 212 mmHg
